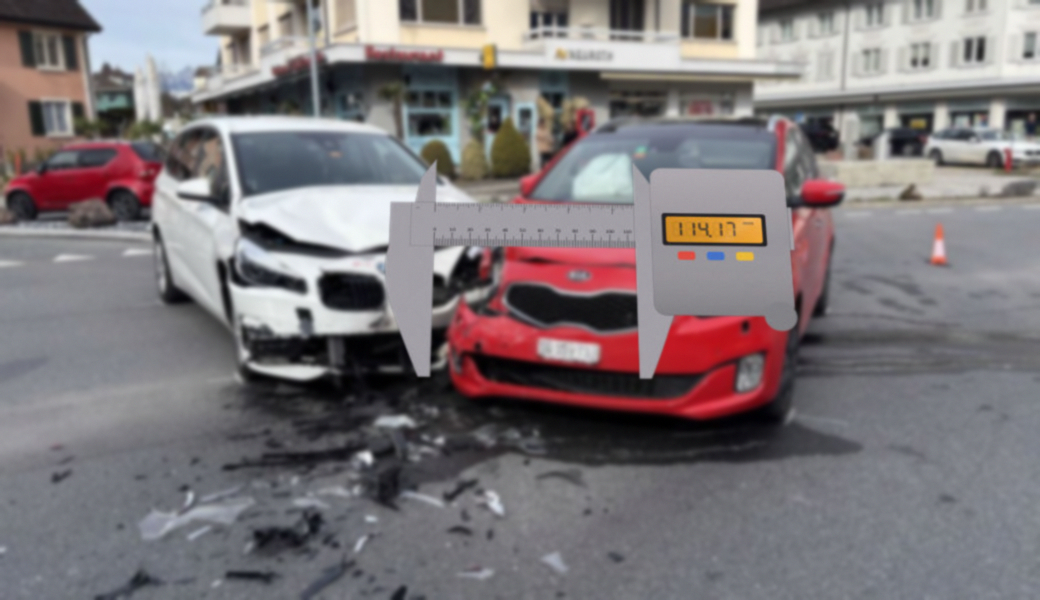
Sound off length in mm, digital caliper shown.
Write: 114.17 mm
